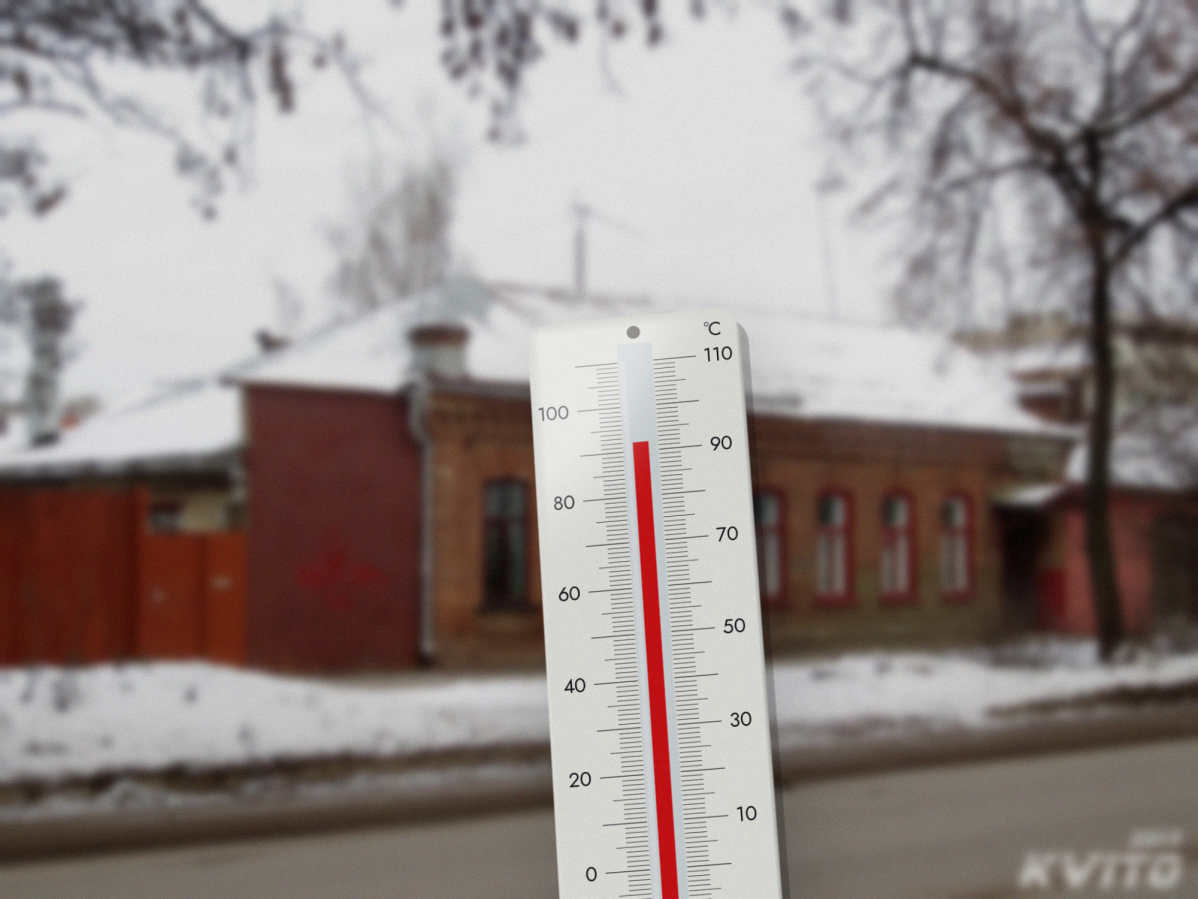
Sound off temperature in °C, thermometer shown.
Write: 92 °C
